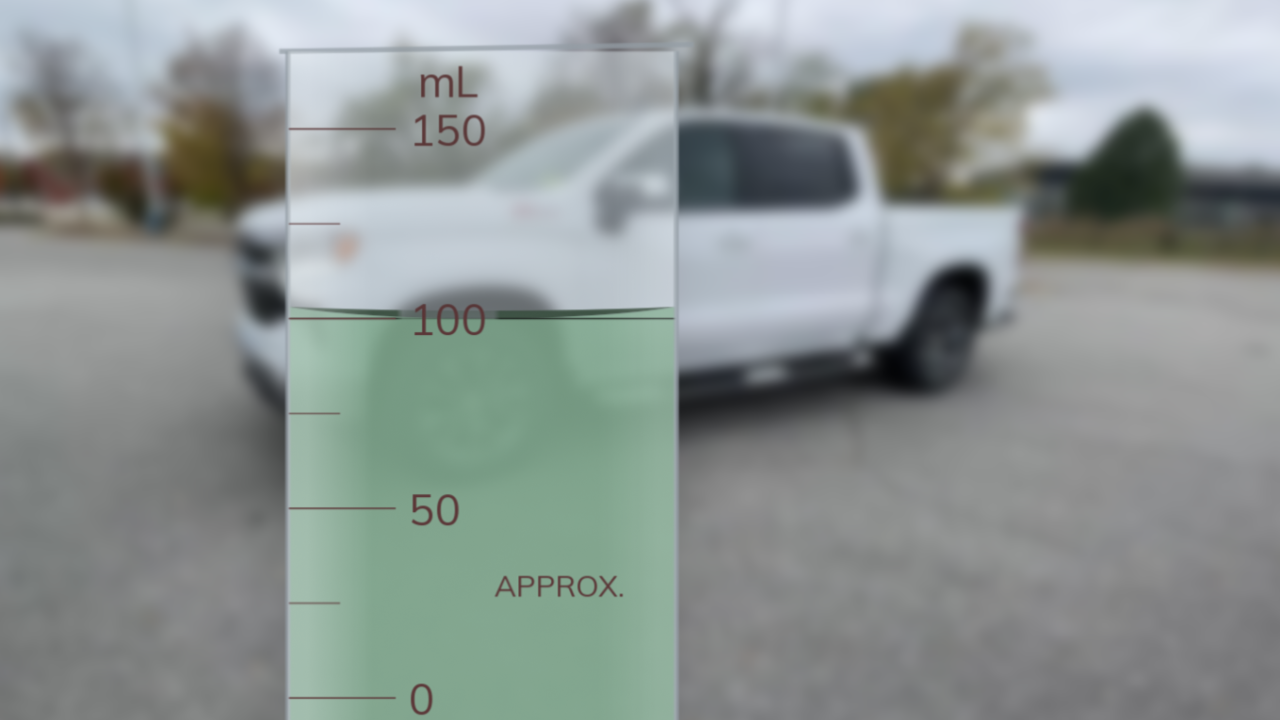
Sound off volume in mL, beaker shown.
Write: 100 mL
